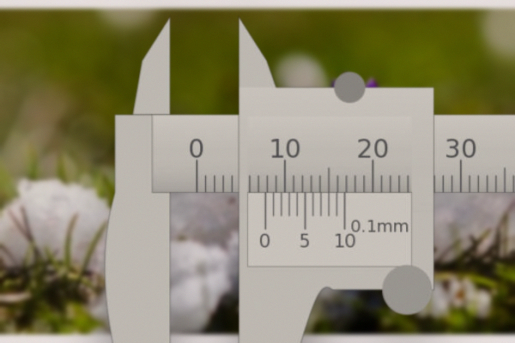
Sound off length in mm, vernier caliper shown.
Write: 7.8 mm
